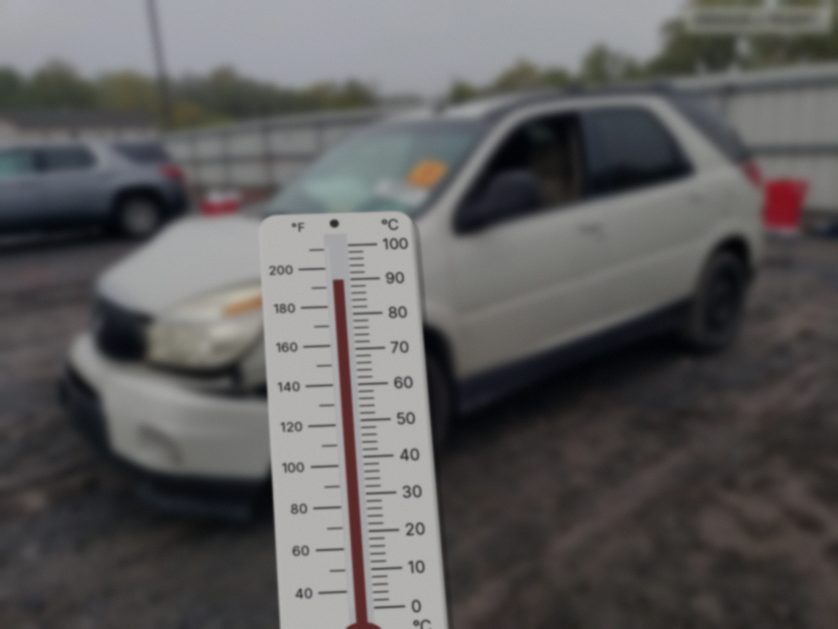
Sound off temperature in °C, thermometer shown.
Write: 90 °C
